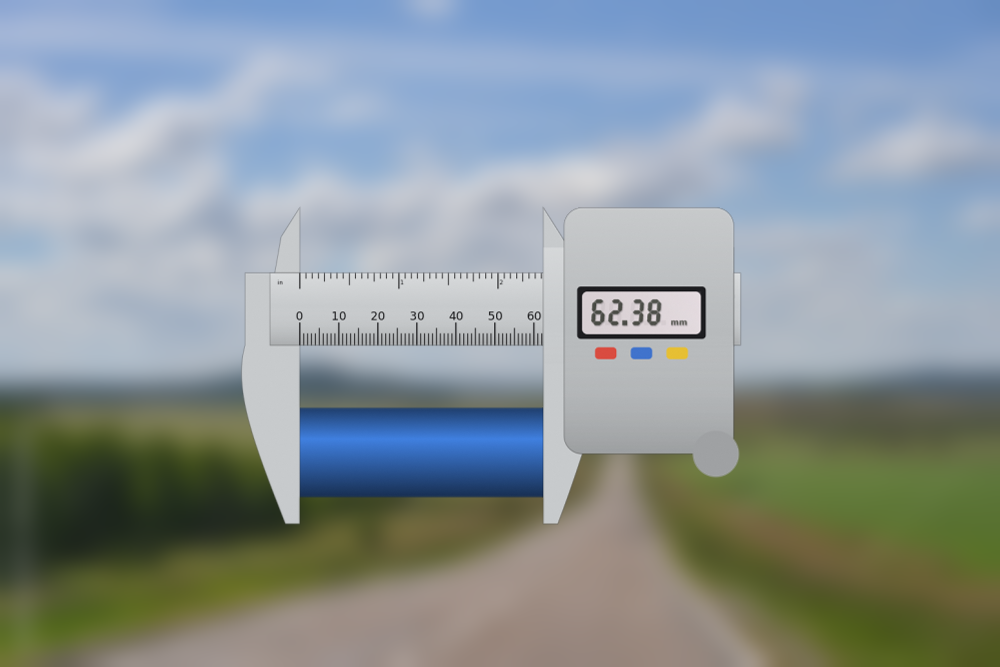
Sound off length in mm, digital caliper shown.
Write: 62.38 mm
